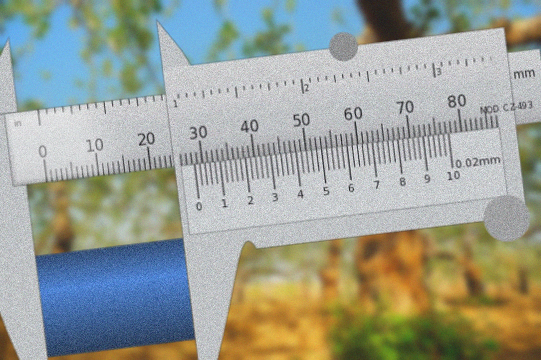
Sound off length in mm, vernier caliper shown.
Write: 28.5 mm
